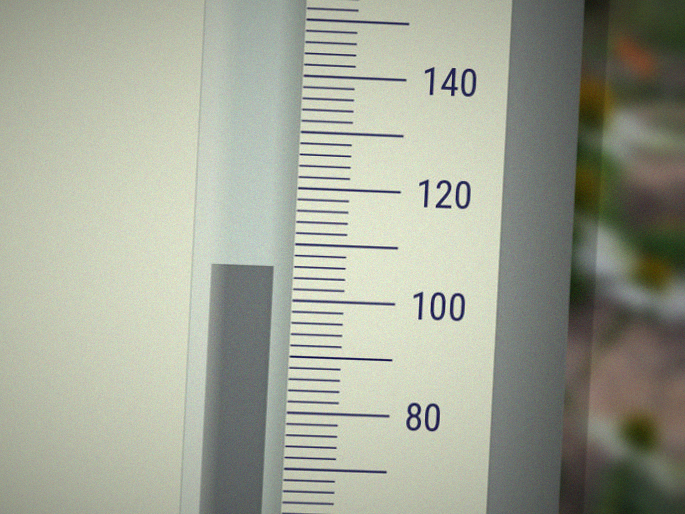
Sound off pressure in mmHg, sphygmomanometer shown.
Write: 106 mmHg
